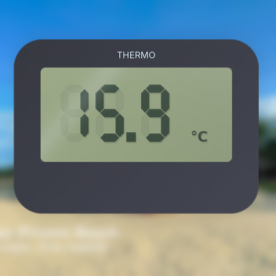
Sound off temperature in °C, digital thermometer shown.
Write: 15.9 °C
